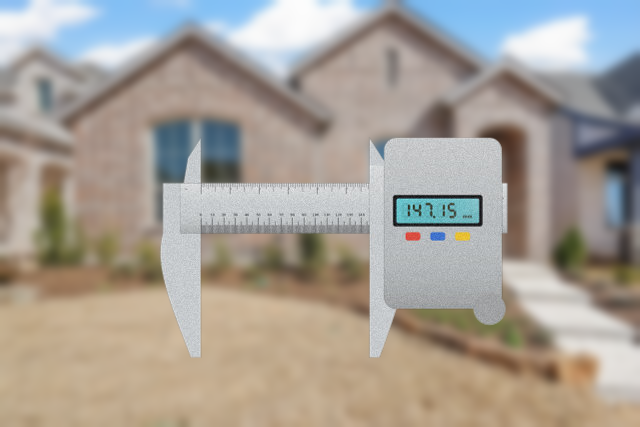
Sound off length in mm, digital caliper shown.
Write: 147.15 mm
